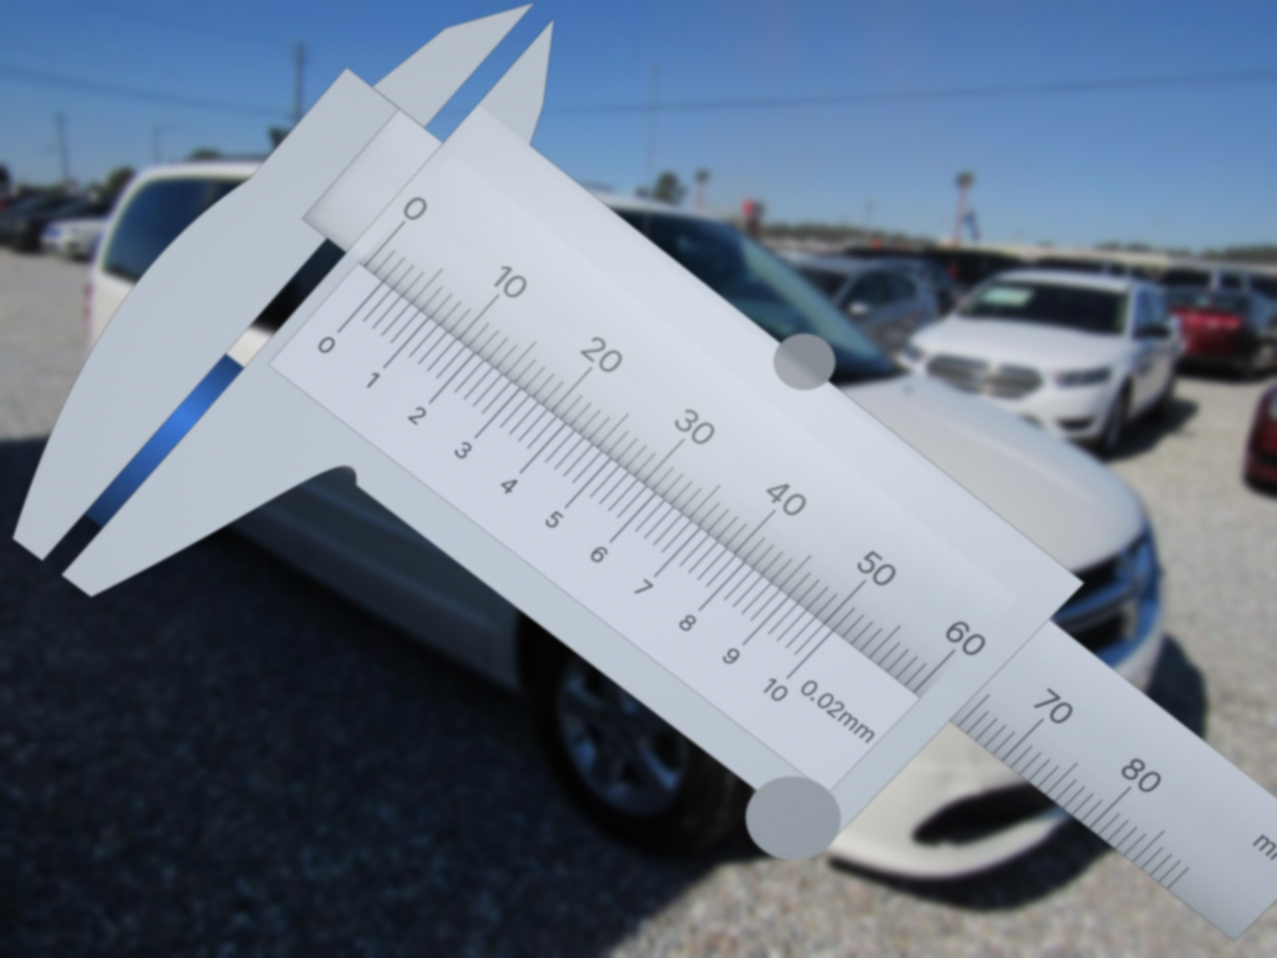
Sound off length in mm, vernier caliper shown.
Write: 2.0 mm
